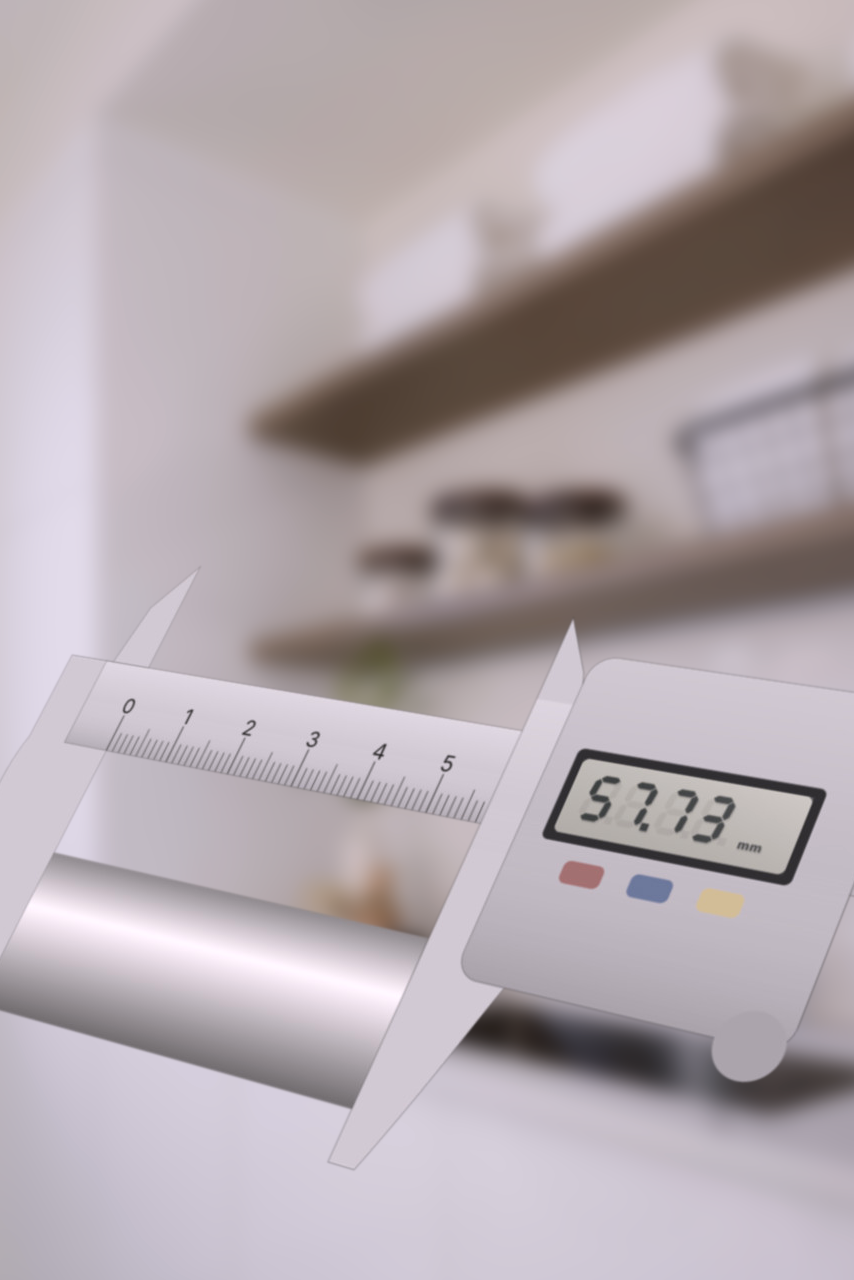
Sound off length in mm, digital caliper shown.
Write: 57.73 mm
